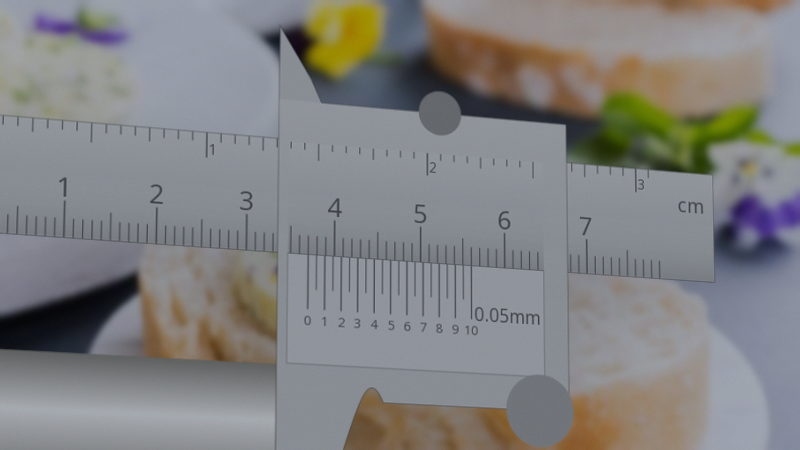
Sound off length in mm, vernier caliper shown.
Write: 37.0 mm
